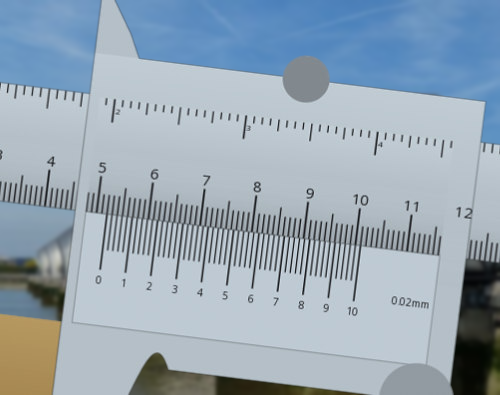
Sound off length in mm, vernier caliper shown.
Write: 52.0 mm
